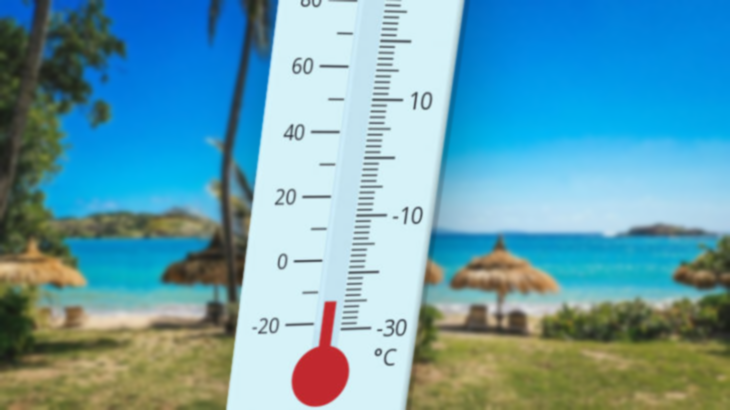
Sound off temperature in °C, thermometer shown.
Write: -25 °C
